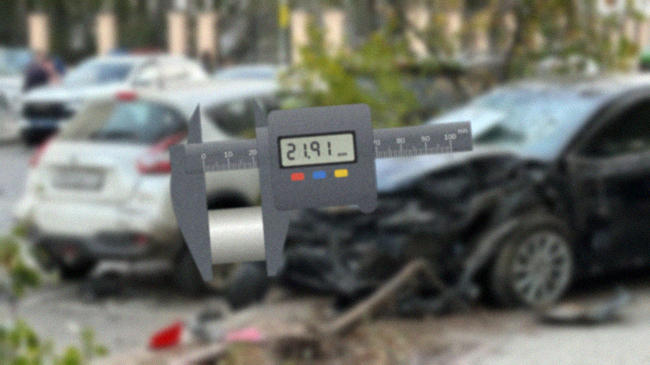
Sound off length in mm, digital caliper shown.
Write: 21.91 mm
